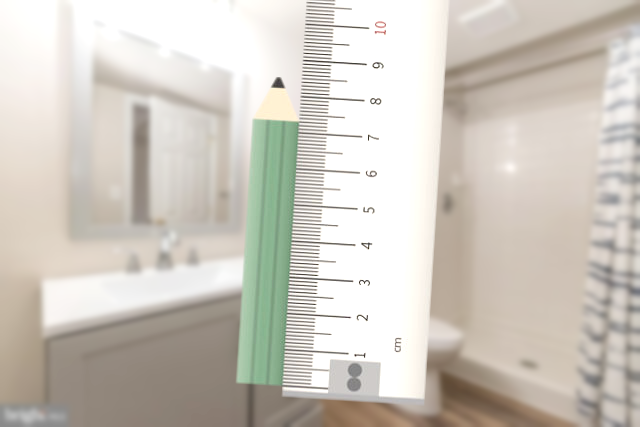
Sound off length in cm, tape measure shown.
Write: 8.5 cm
